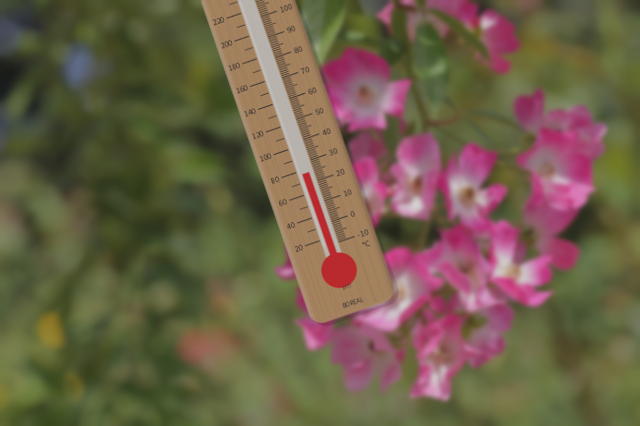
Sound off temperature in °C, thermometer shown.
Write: 25 °C
